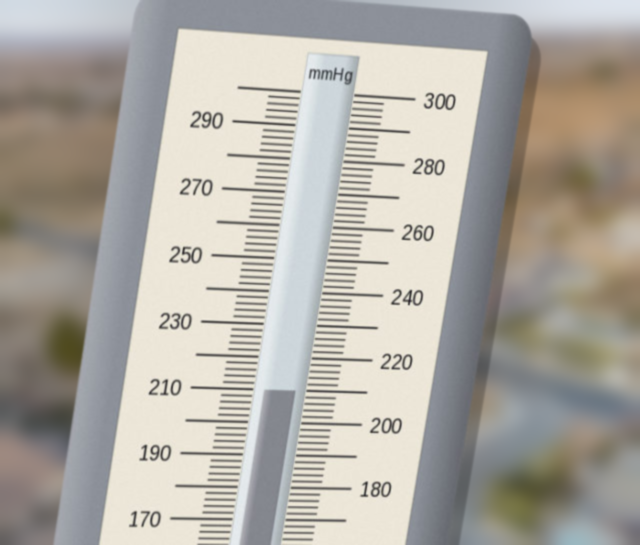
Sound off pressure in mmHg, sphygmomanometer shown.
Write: 210 mmHg
